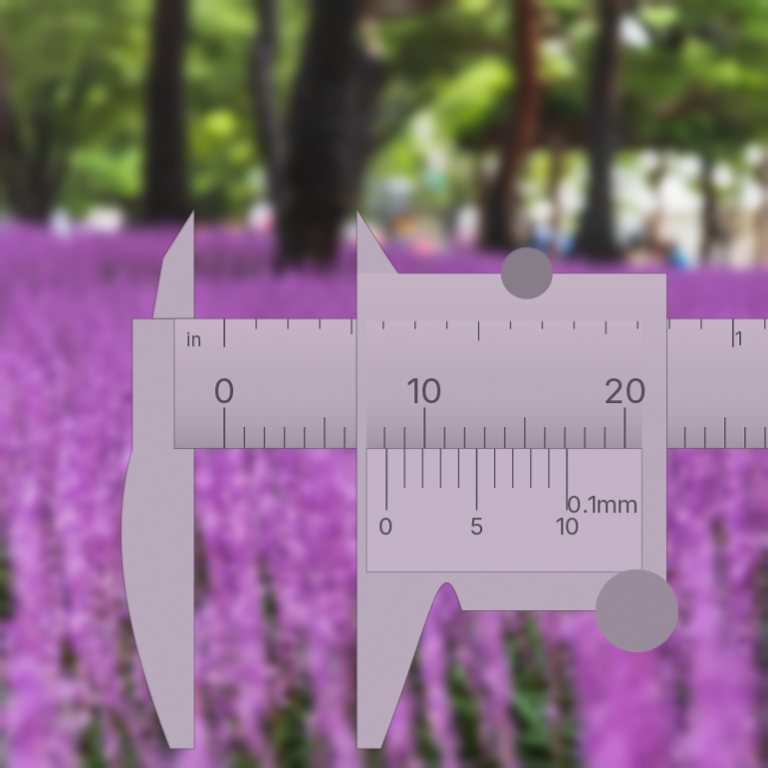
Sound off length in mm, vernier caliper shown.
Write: 8.1 mm
